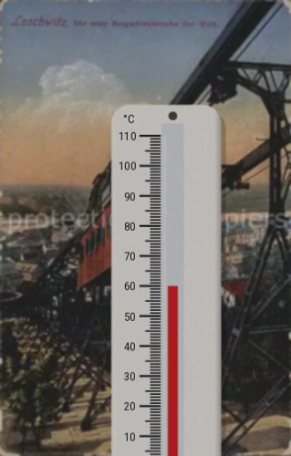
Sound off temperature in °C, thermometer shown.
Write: 60 °C
